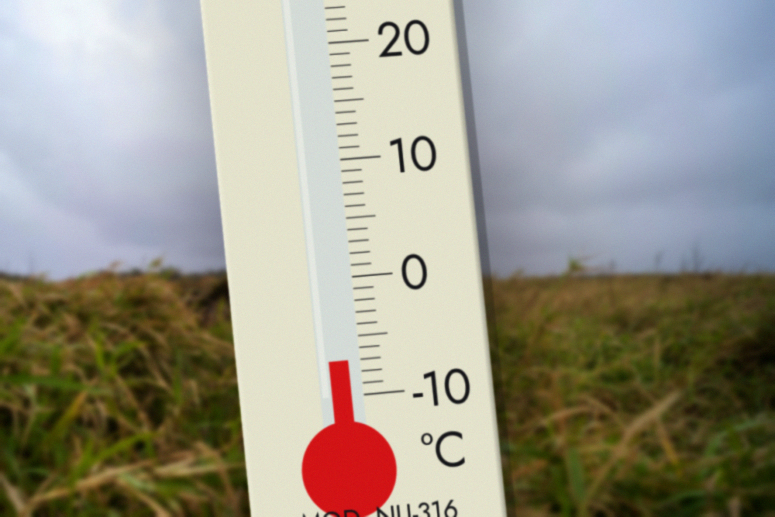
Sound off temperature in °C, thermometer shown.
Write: -7 °C
